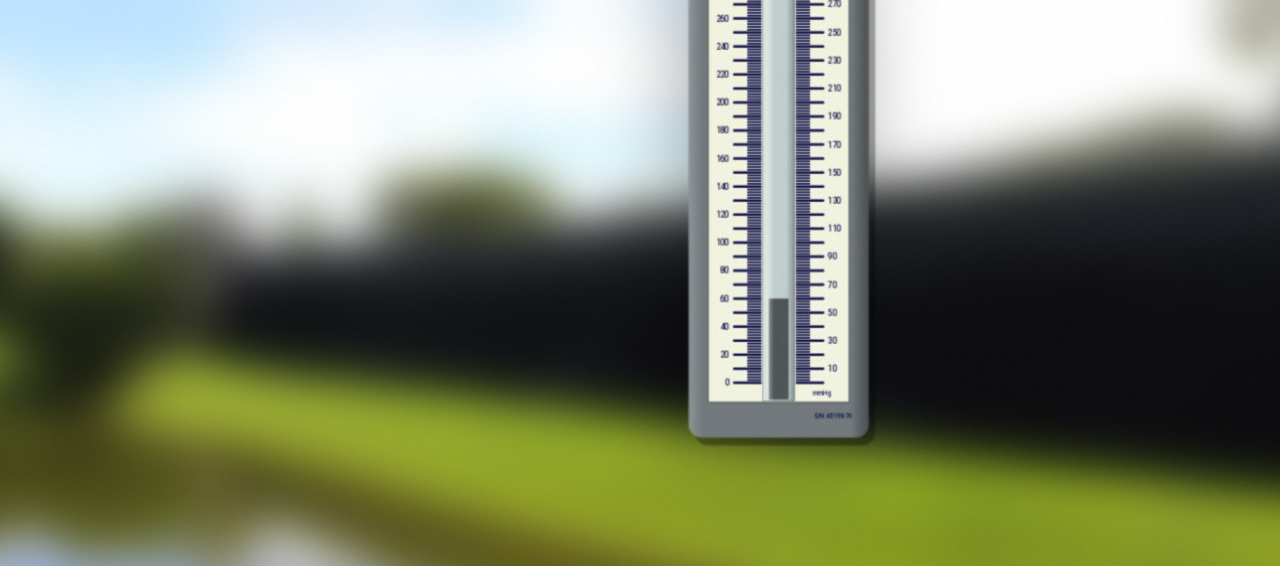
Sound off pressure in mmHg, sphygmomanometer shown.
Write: 60 mmHg
